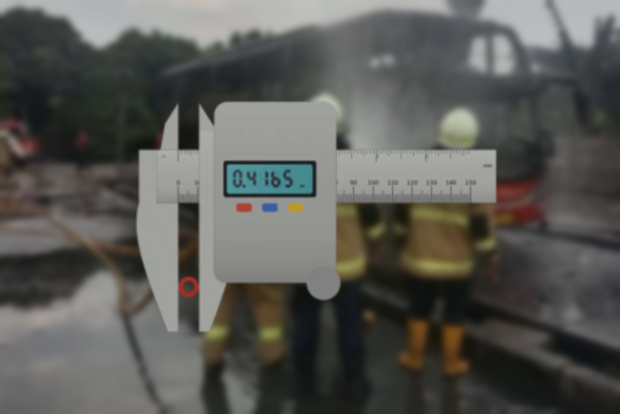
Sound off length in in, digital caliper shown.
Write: 0.4165 in
